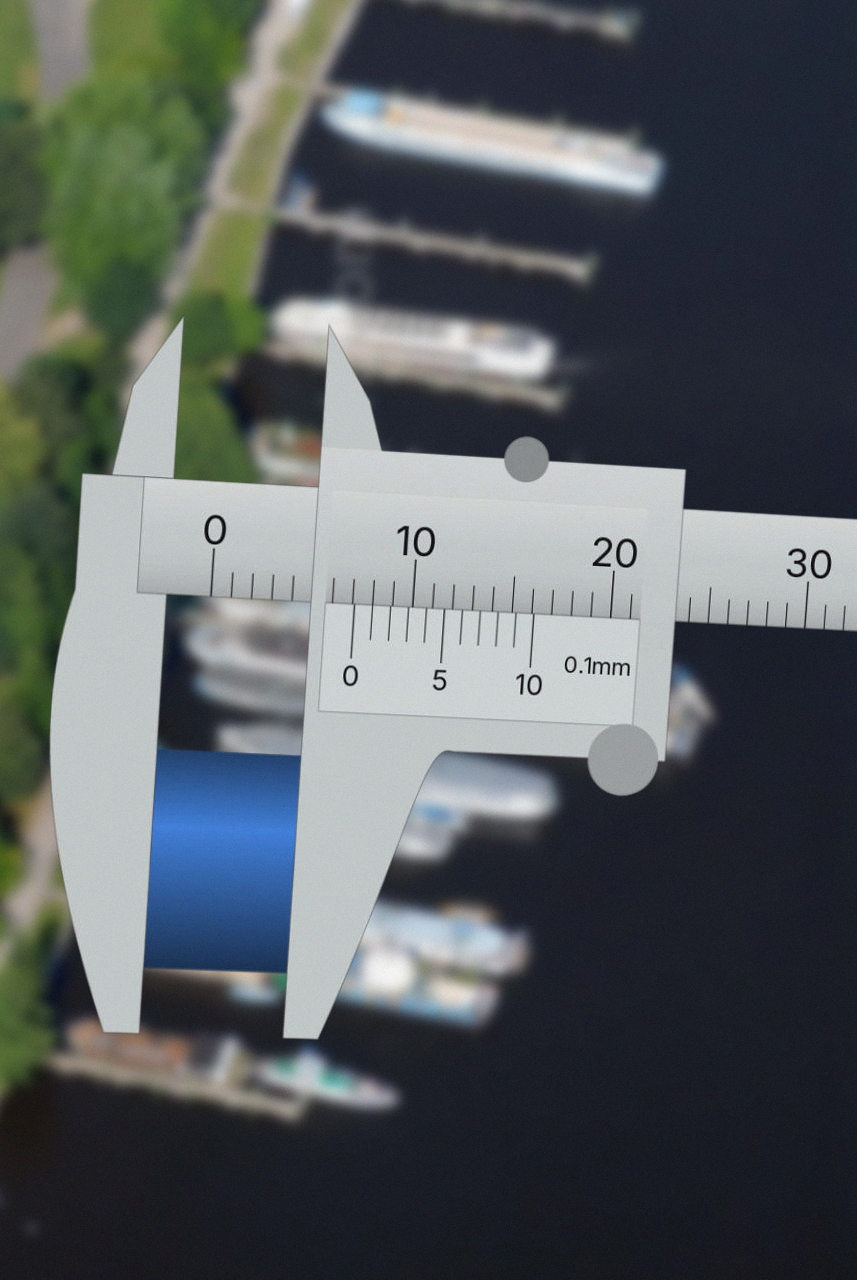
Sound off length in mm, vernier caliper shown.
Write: 7.1 mm
